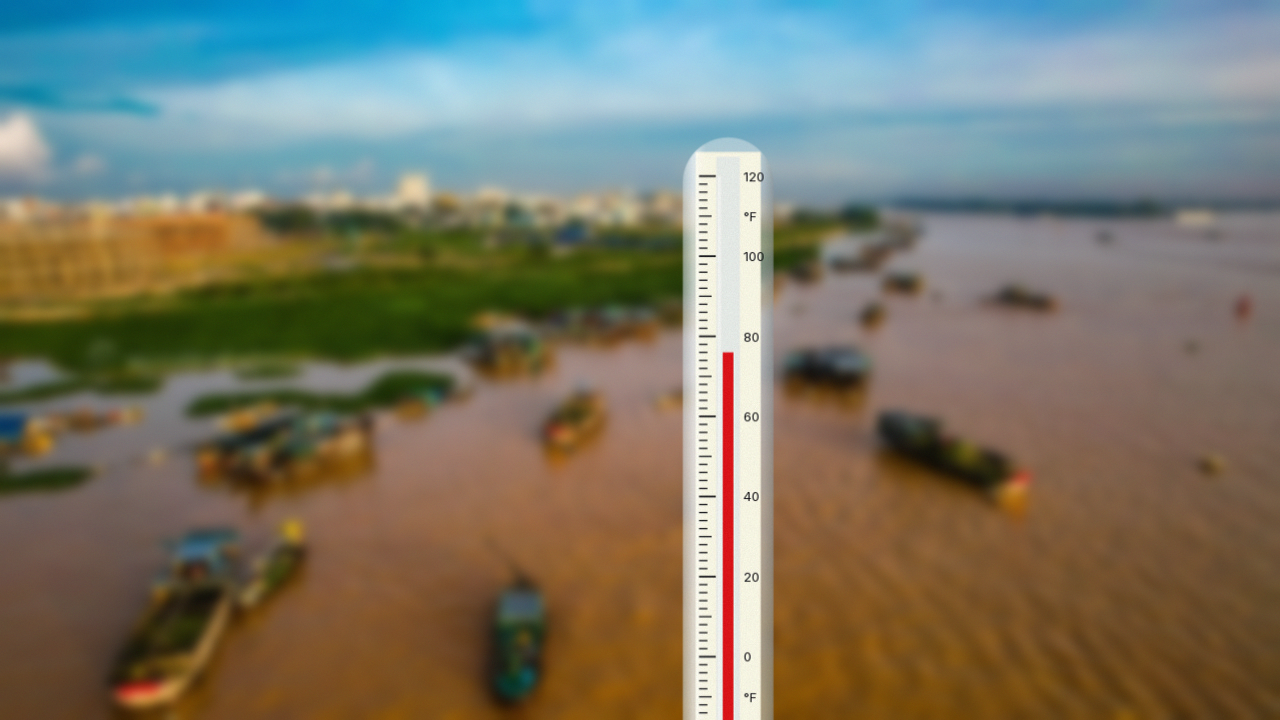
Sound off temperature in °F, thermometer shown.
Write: 76 °F
